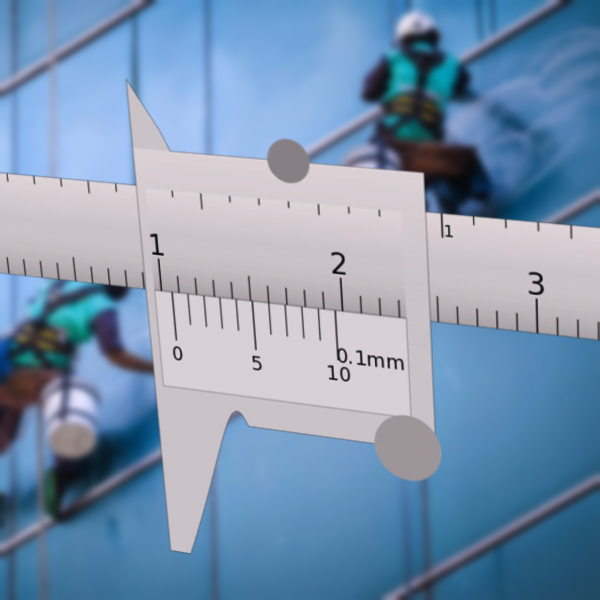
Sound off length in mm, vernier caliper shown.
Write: 10.6 mm
